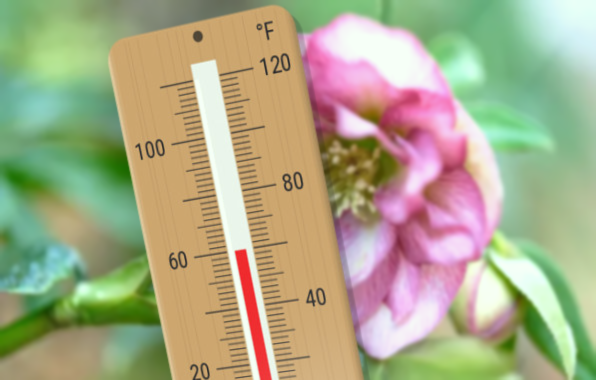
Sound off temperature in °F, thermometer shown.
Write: 60 °F
